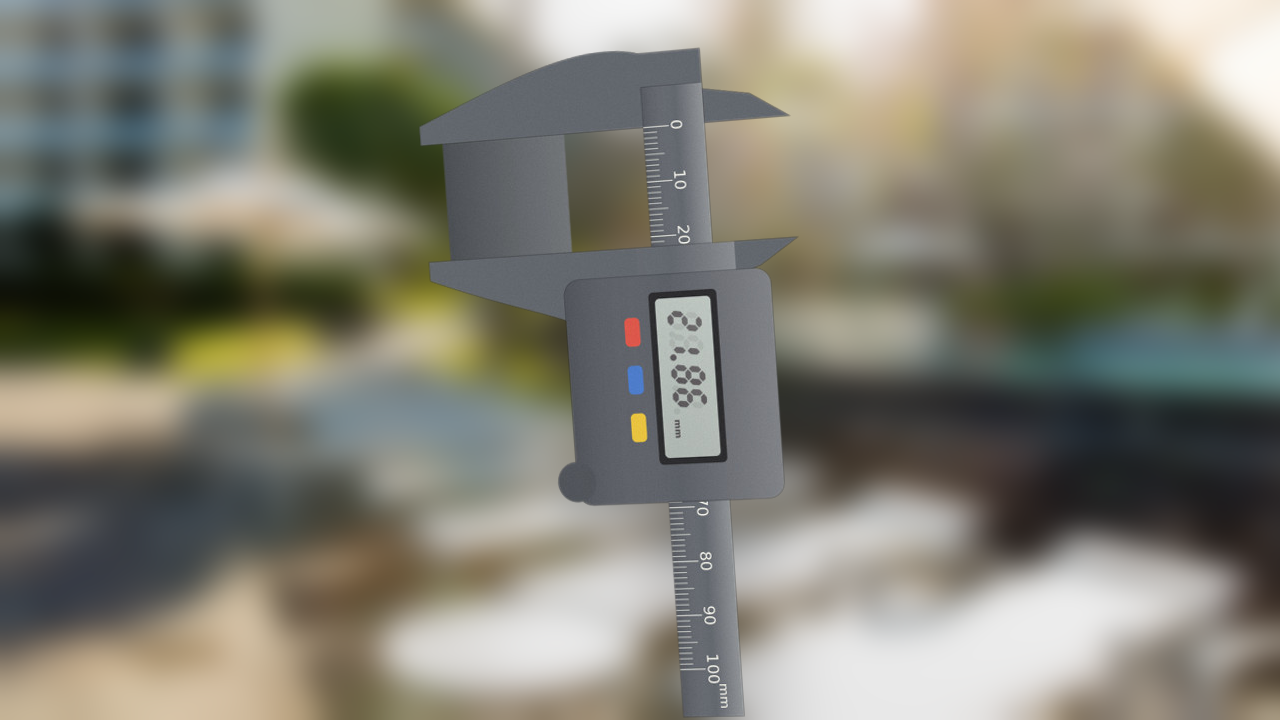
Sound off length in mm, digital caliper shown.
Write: 21.86 mm
